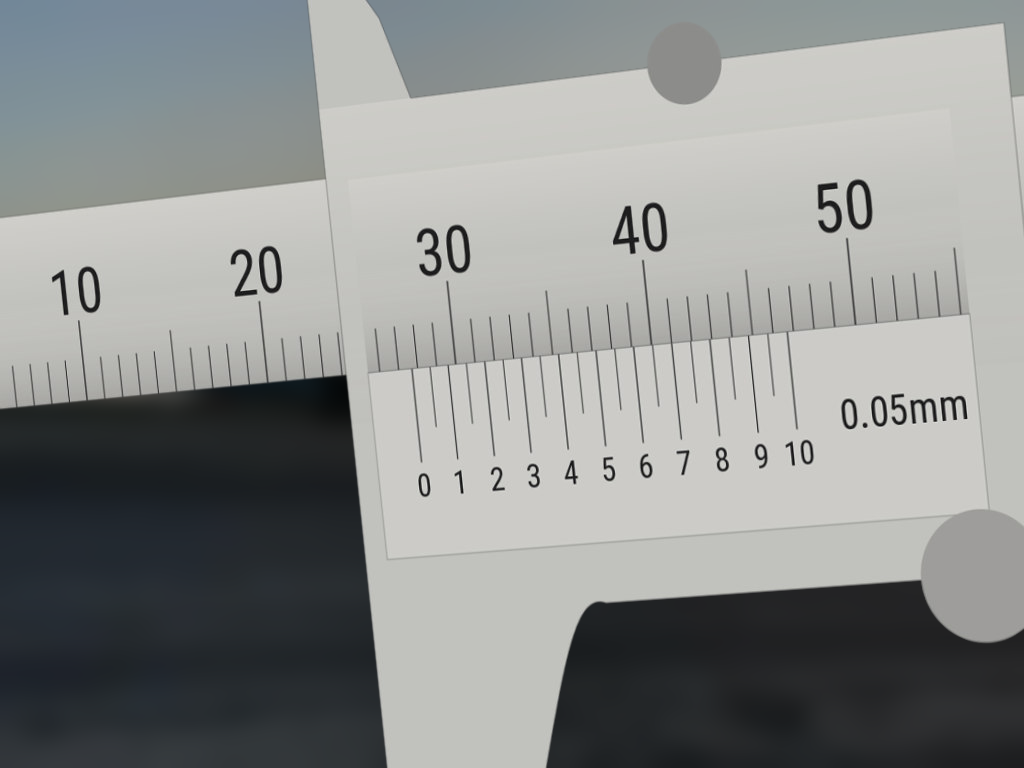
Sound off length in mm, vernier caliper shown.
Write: 27.7 mm
